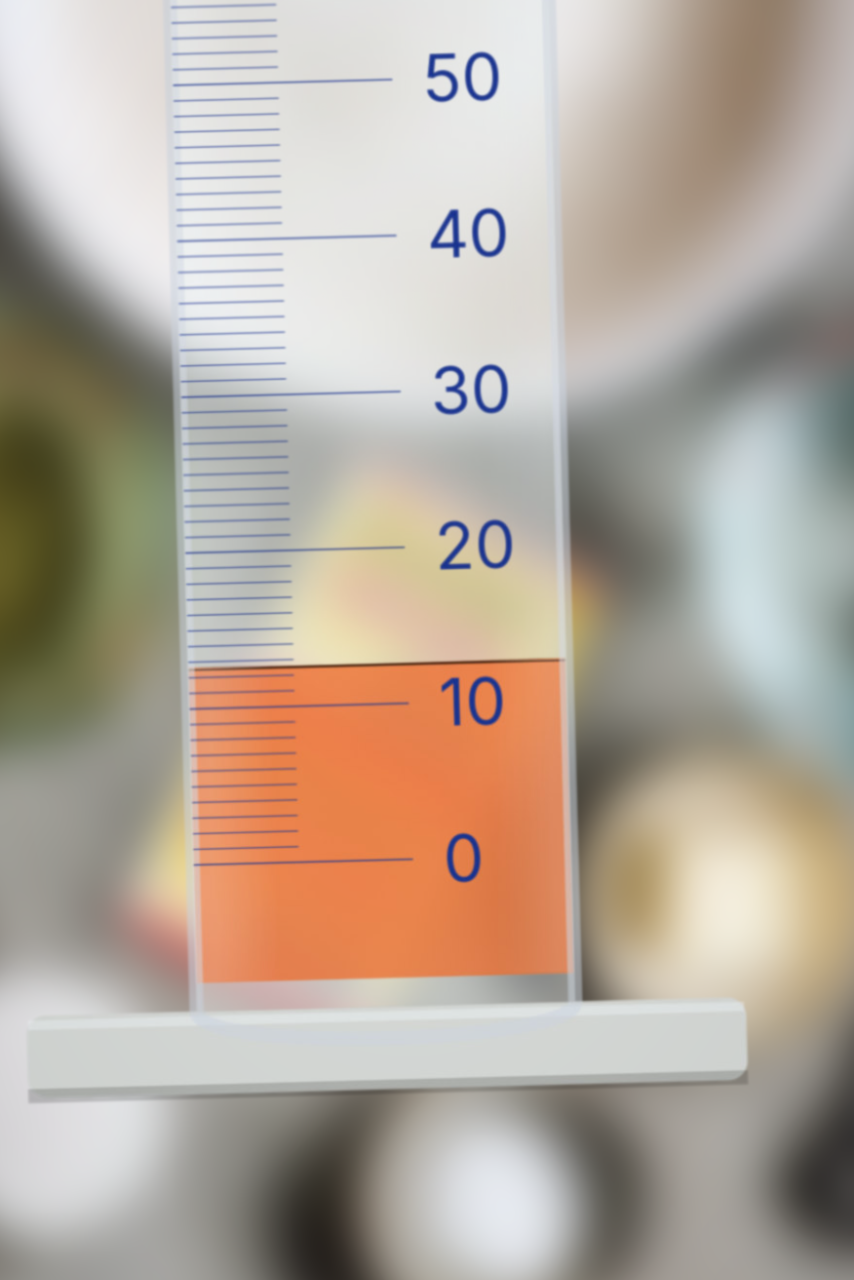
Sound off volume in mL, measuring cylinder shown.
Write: 12.5 mL
